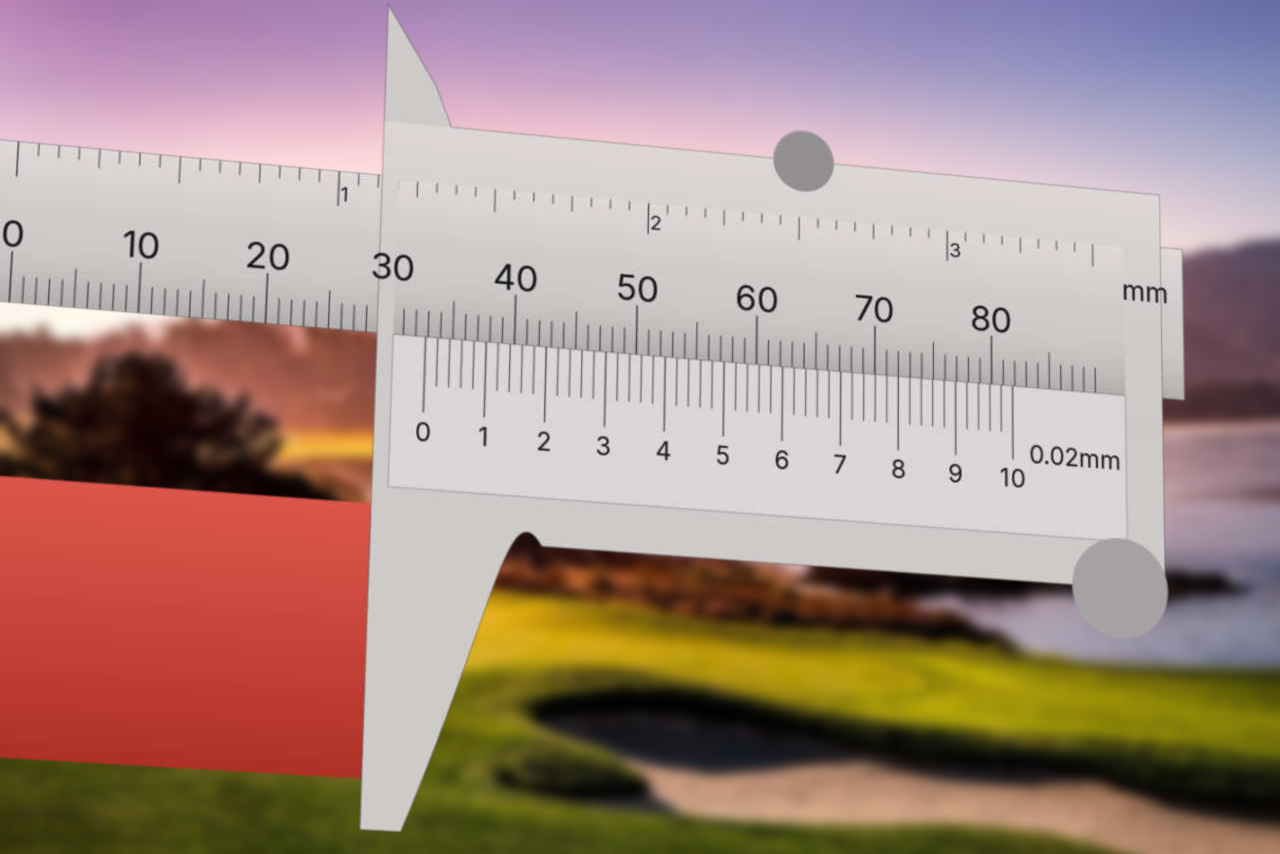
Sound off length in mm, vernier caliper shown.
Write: 32.8 mm
